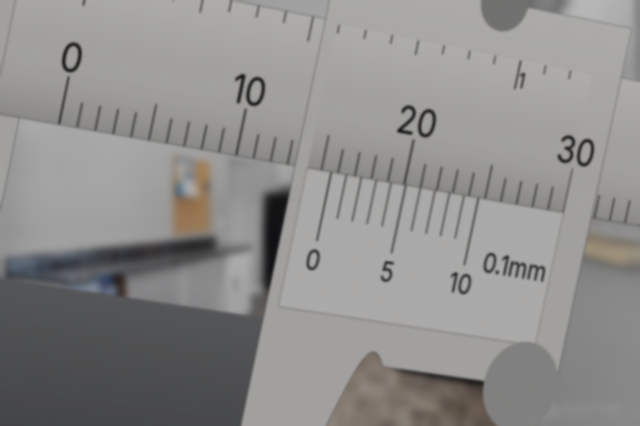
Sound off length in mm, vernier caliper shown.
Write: 15.6 mm
